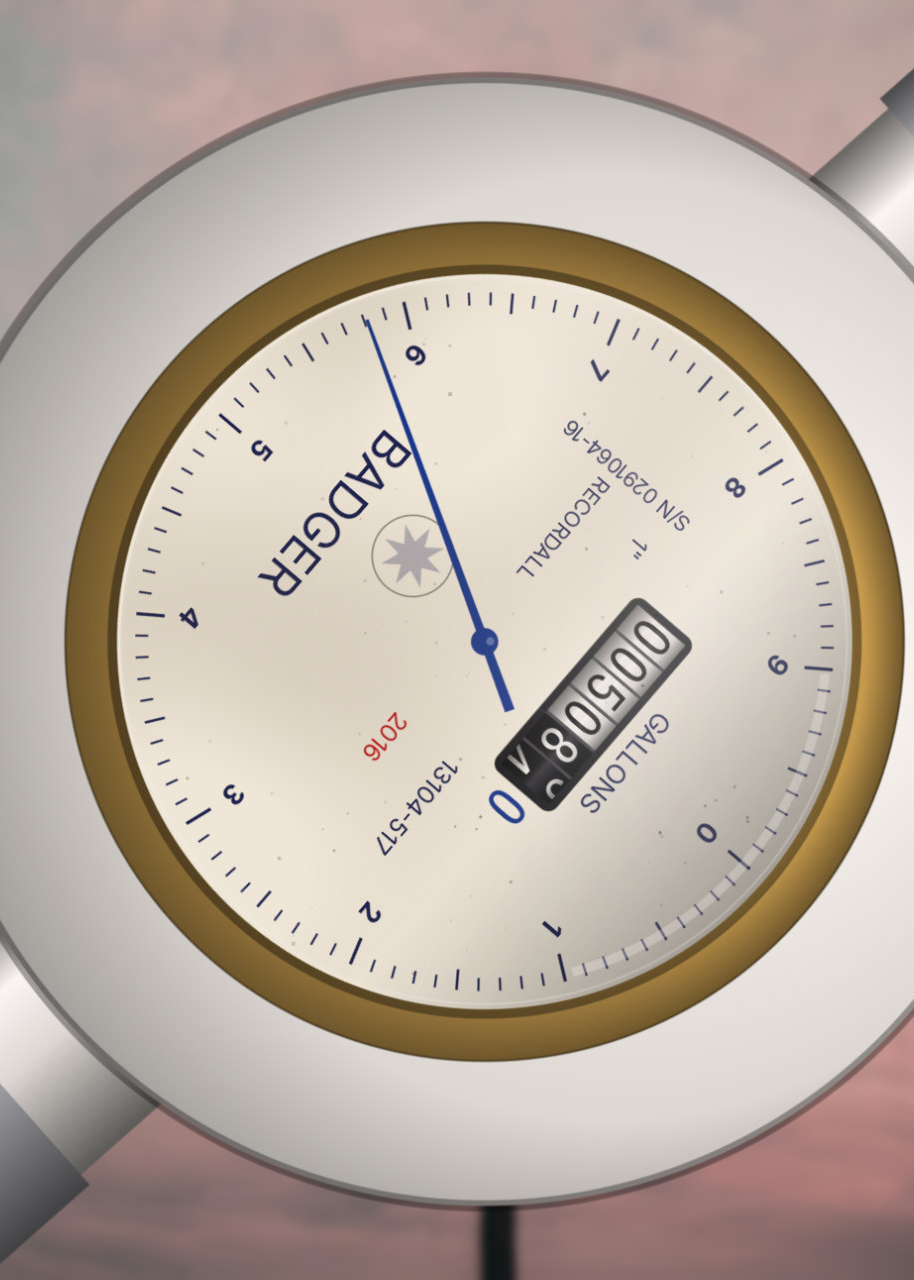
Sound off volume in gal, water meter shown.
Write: 50835.8 gal
